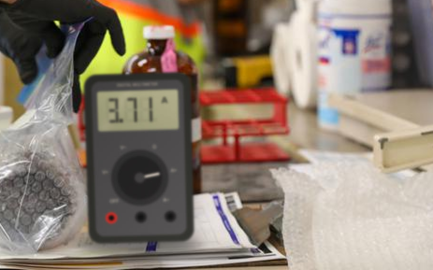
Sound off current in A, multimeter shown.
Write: 3.71 A
